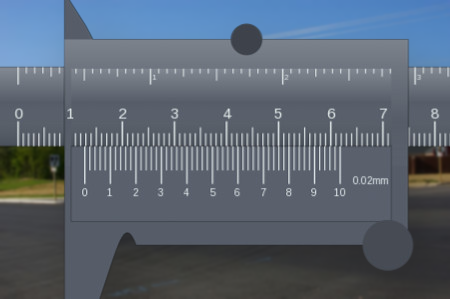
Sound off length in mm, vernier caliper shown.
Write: 12.8 mm
